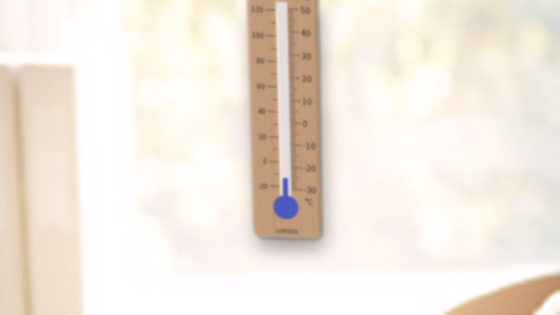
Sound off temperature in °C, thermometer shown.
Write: -25 °C
